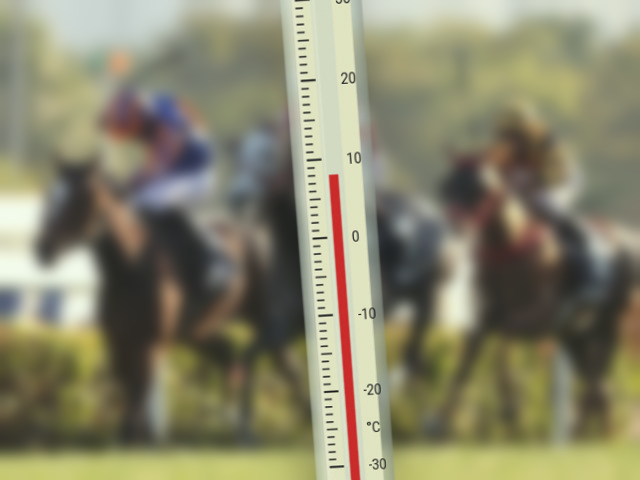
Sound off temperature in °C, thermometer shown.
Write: 8 °C
